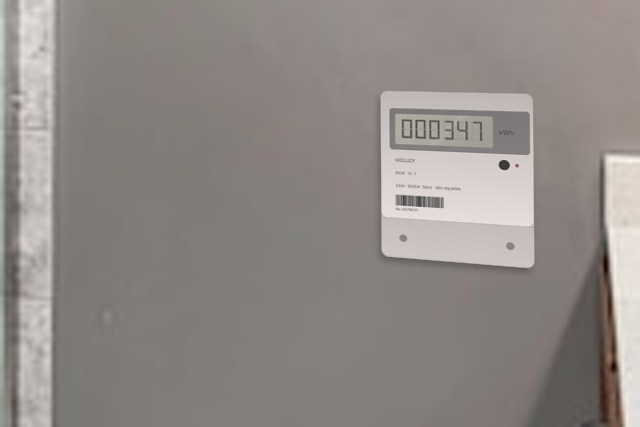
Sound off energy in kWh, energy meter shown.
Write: 347 kWh
